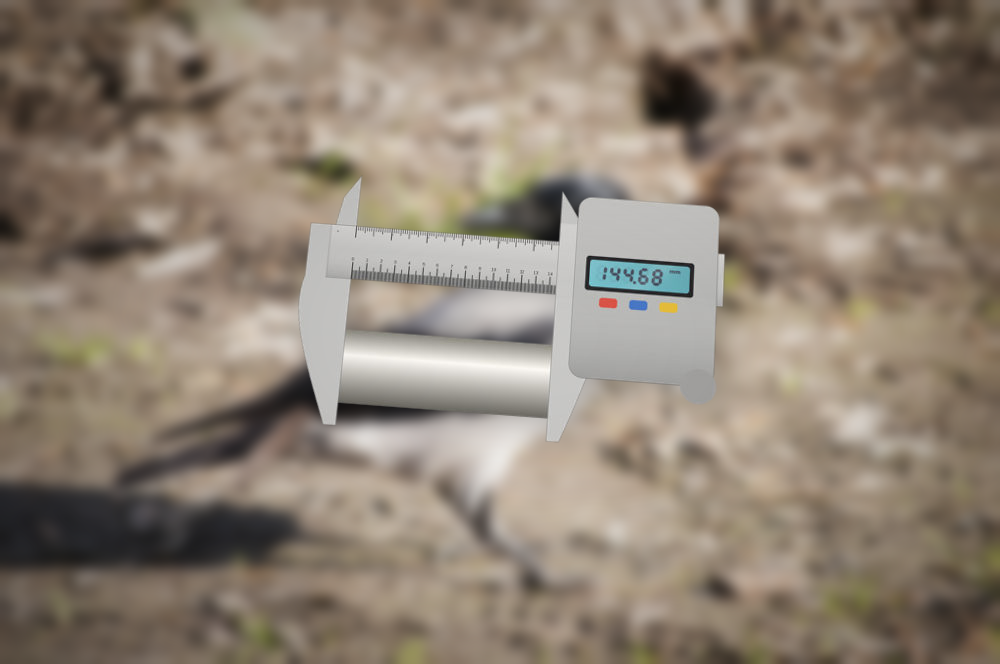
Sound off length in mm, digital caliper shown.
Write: 144.68 mm
